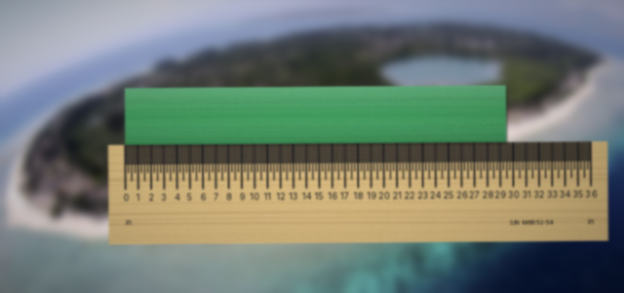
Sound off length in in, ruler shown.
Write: 29.5 in
